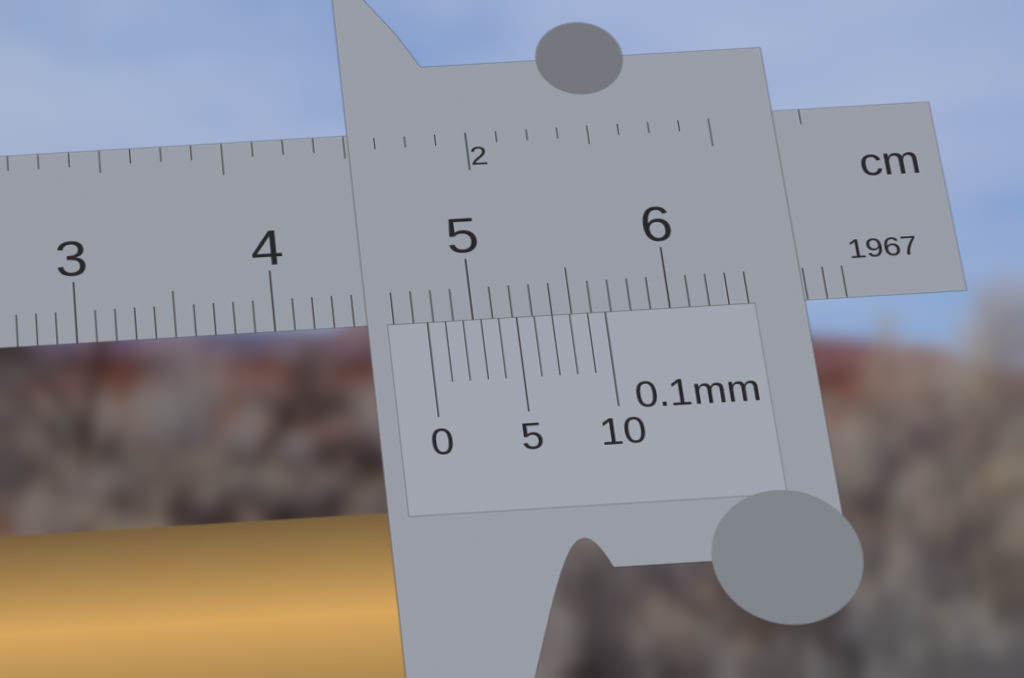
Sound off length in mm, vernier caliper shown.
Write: 47.7 mm
